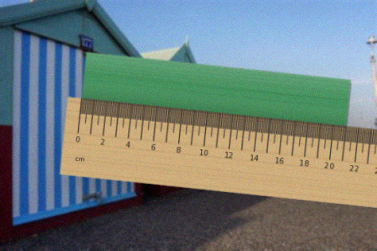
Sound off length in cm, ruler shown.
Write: 21 cm
